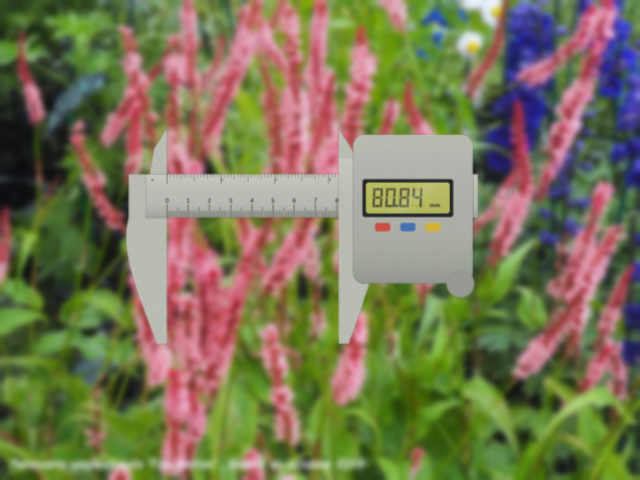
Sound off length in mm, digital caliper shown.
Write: 80.84 mm
